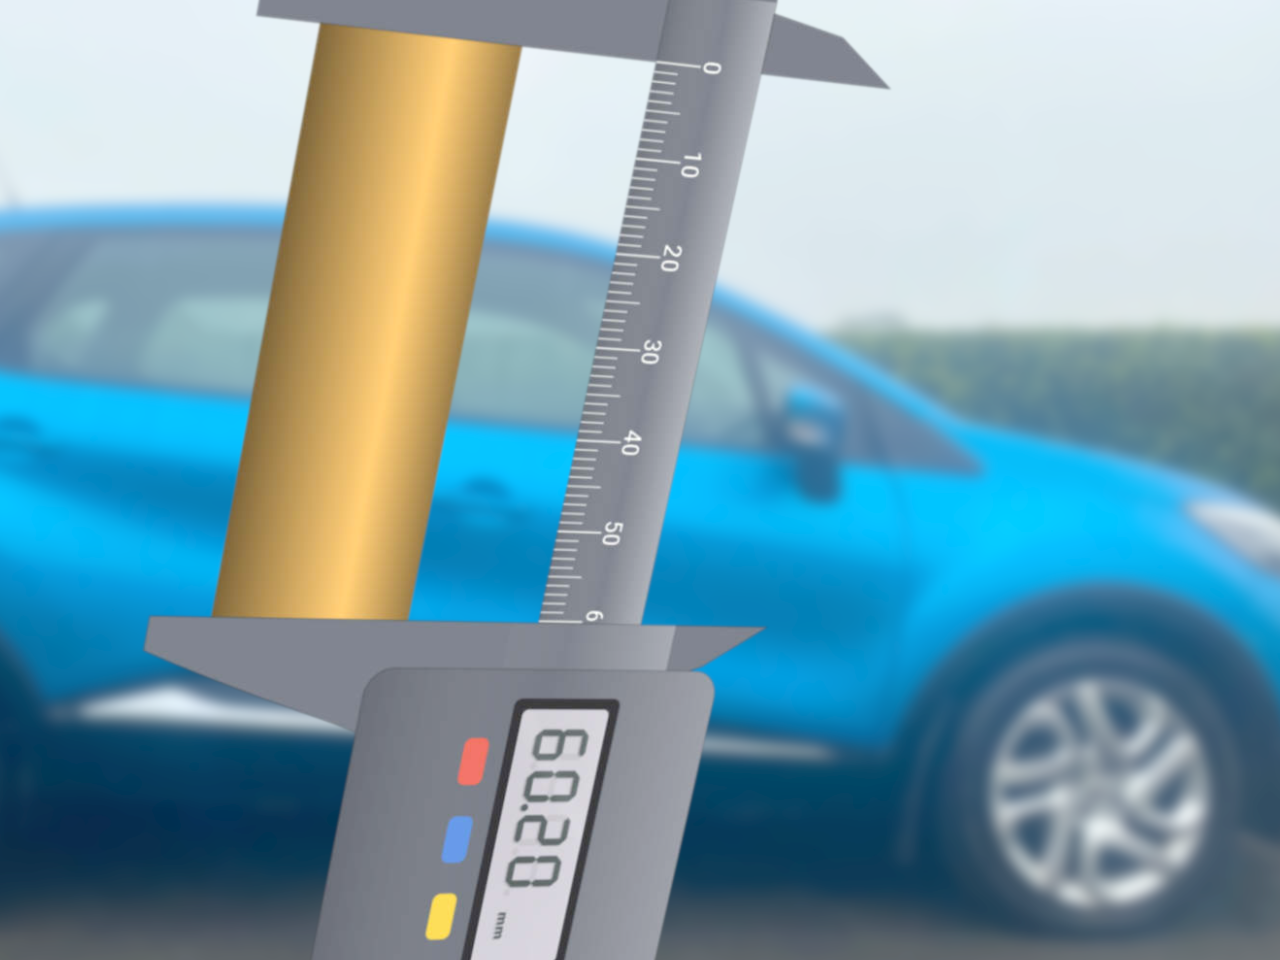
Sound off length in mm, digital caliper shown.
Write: 60.20 mm
